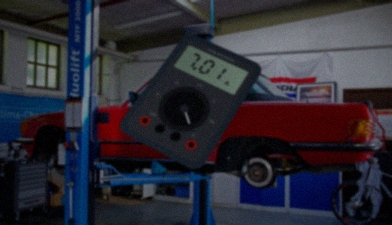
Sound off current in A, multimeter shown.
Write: 7.01 A
